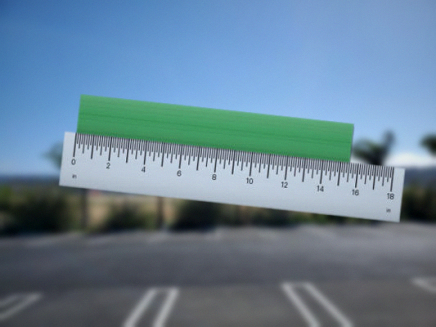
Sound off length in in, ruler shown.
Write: 15.5 in
